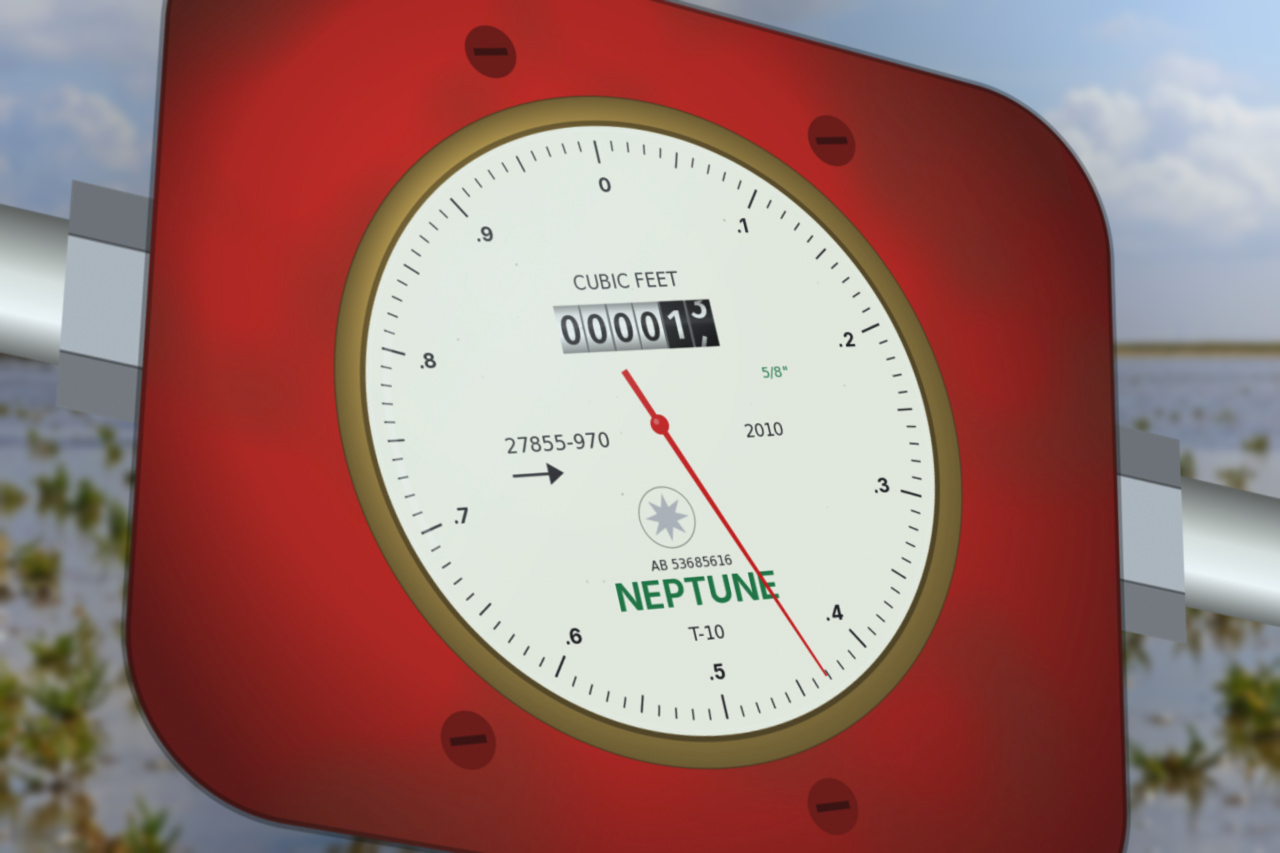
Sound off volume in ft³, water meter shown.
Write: 13.43 ft³
